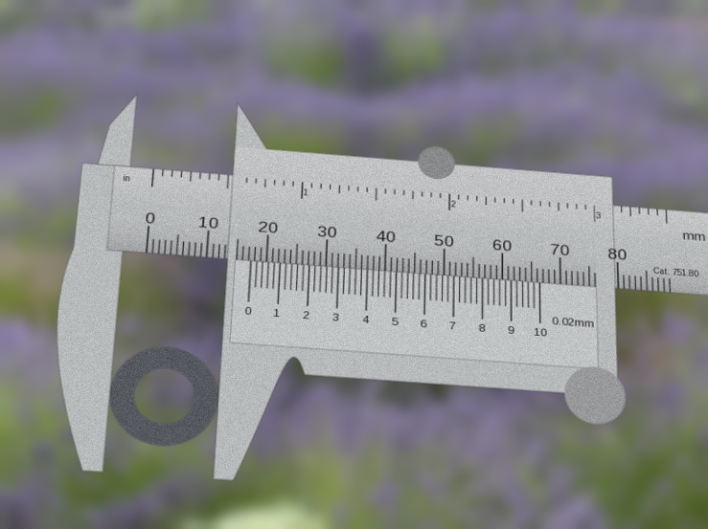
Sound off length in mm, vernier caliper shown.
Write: 17.4 mm
